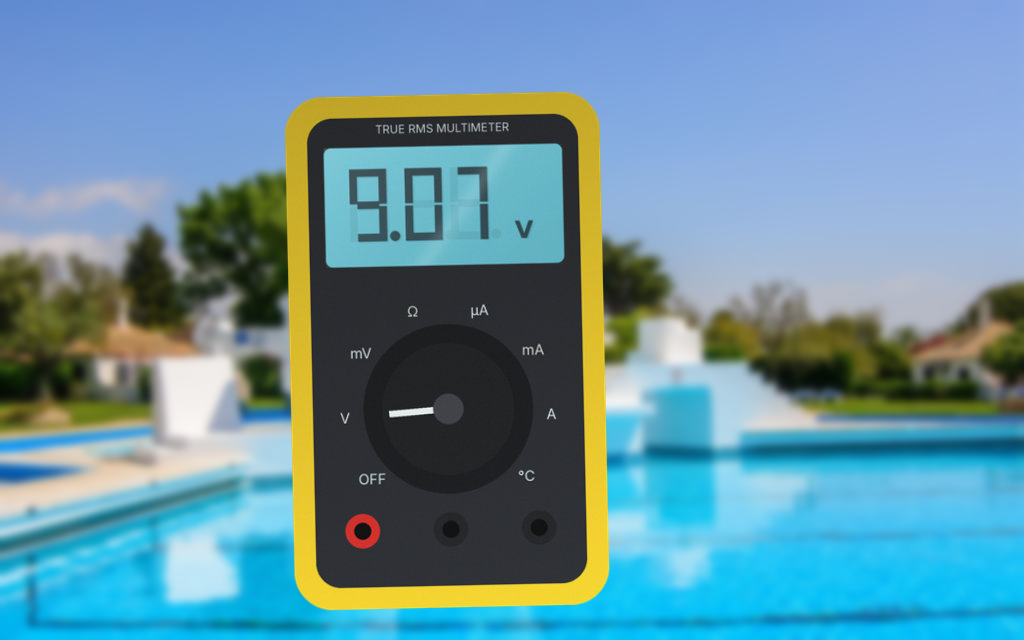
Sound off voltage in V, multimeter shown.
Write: 9.07 V
